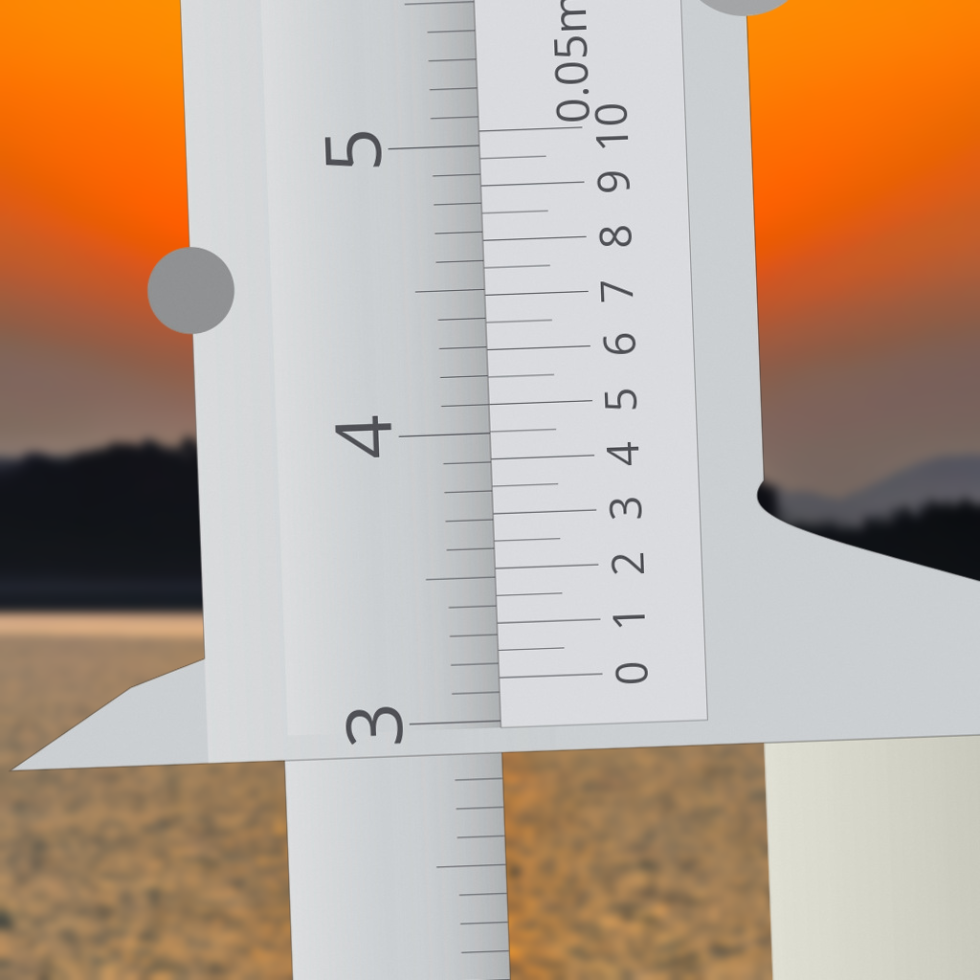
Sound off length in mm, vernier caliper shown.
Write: 31.50 mm
